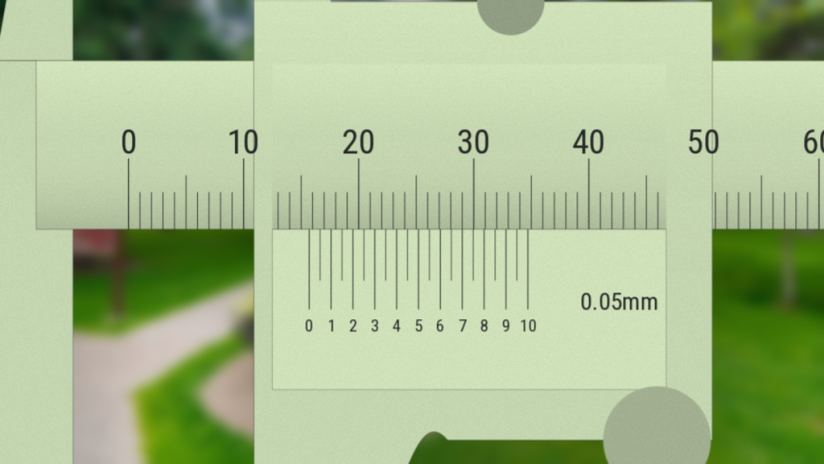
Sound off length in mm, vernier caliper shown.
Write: 15.7 mm
